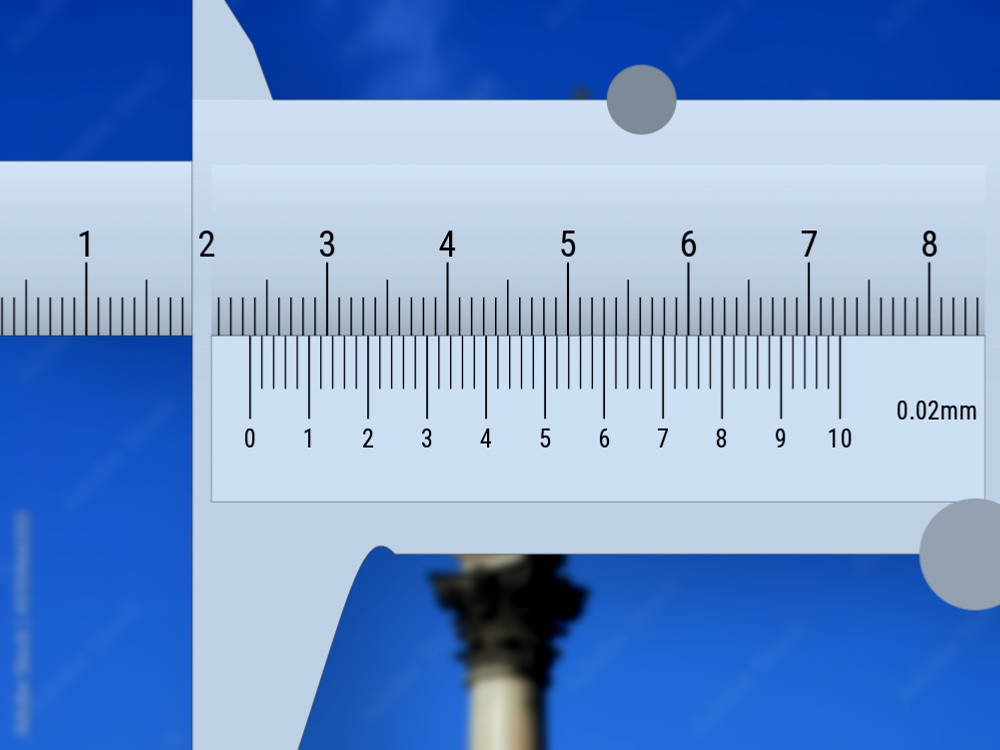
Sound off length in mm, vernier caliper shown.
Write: 23.6 mm
